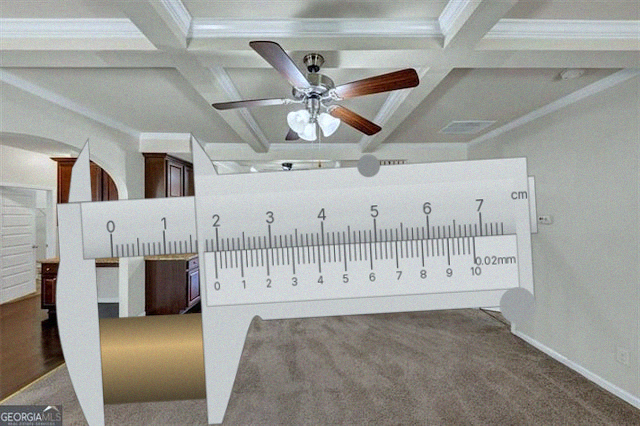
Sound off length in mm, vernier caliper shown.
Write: 19.5 mm
